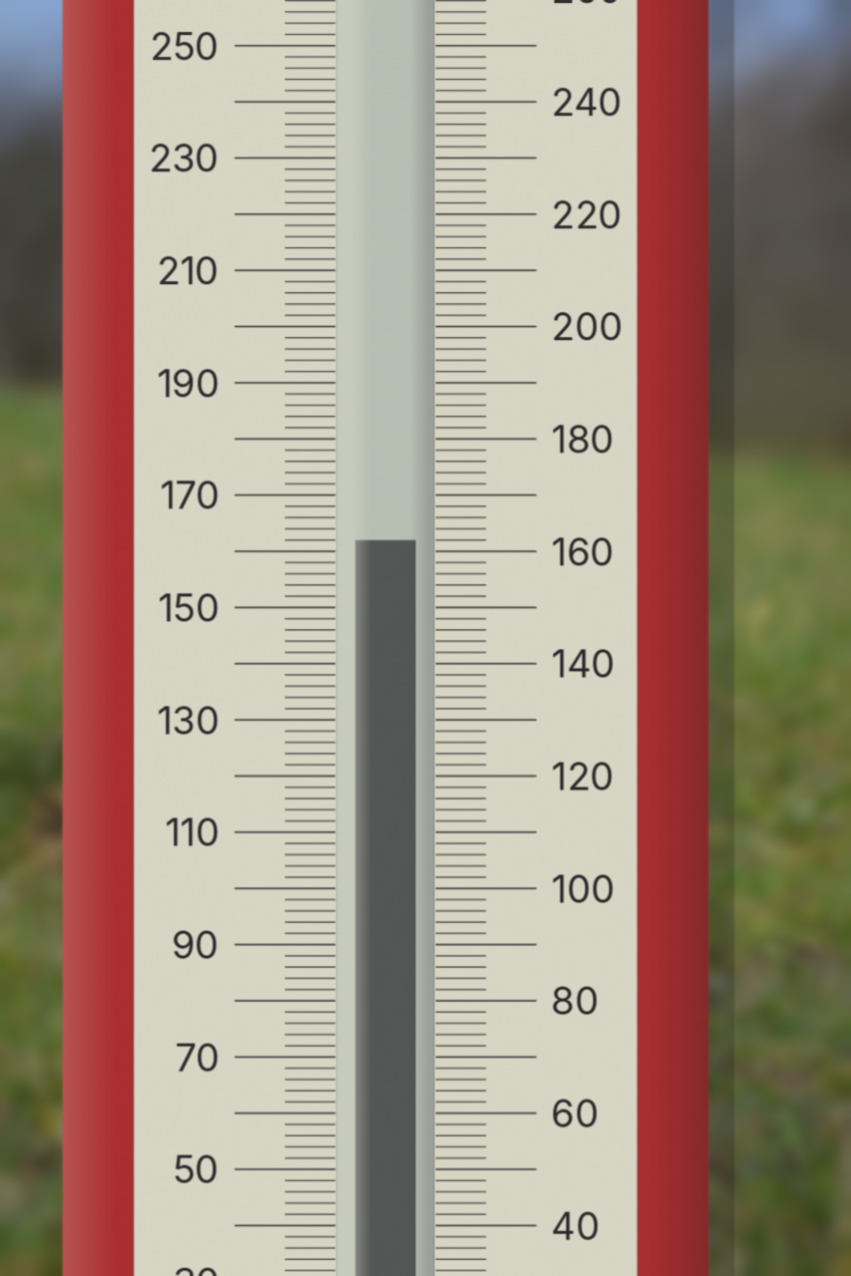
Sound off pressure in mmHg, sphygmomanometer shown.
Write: 162 mmHg
